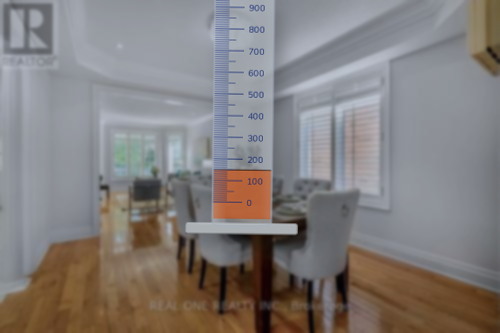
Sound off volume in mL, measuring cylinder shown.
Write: 150 mL
